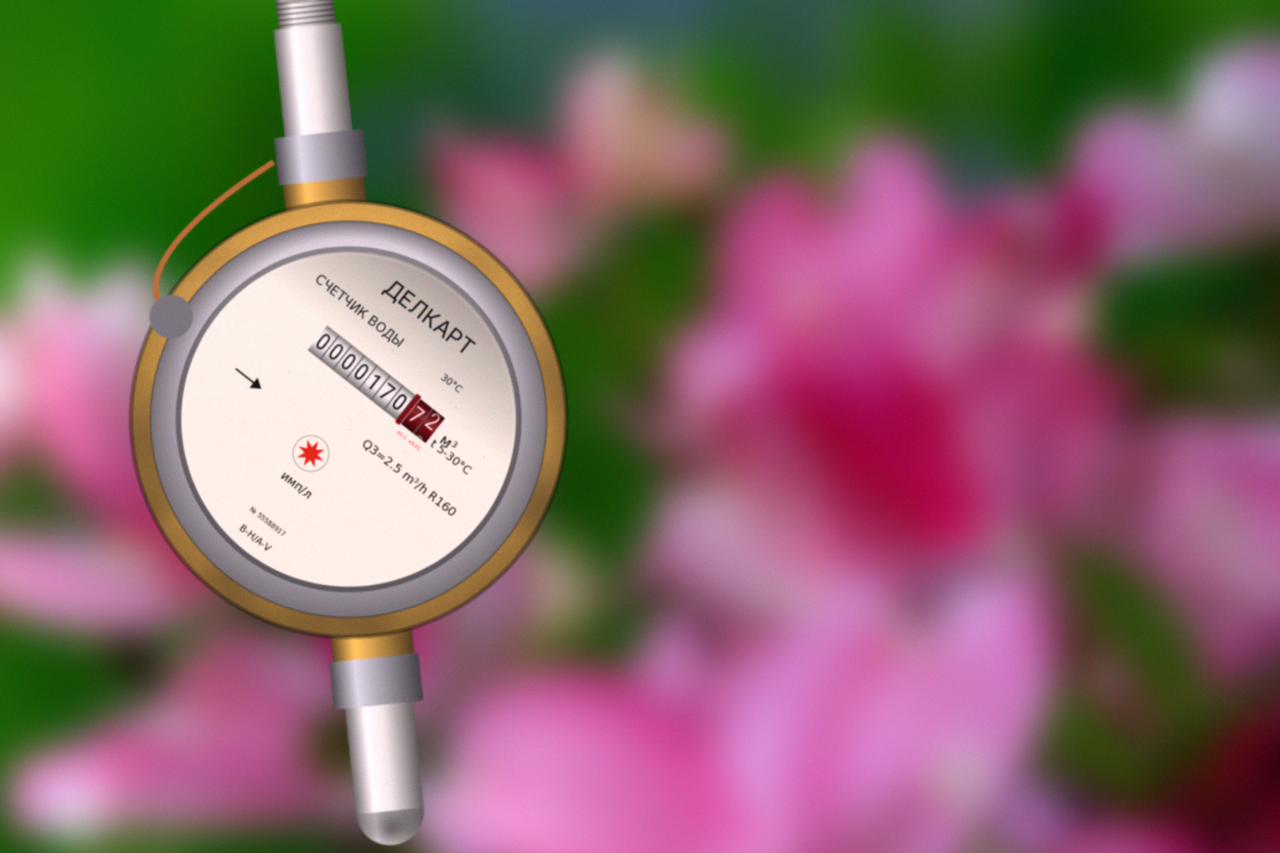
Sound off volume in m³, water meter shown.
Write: 170.72 m³
